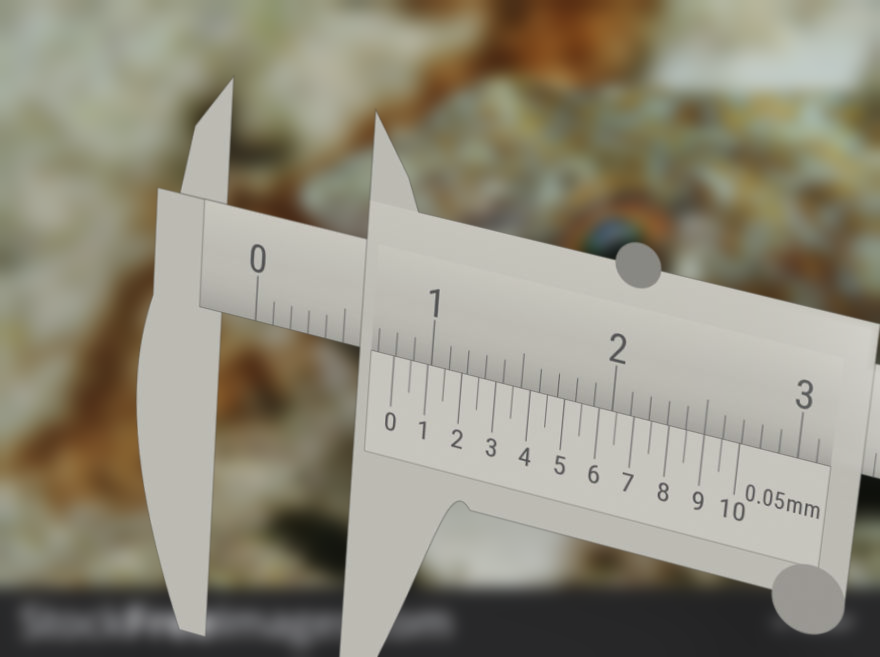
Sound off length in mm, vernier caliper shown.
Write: 7.9 mm
